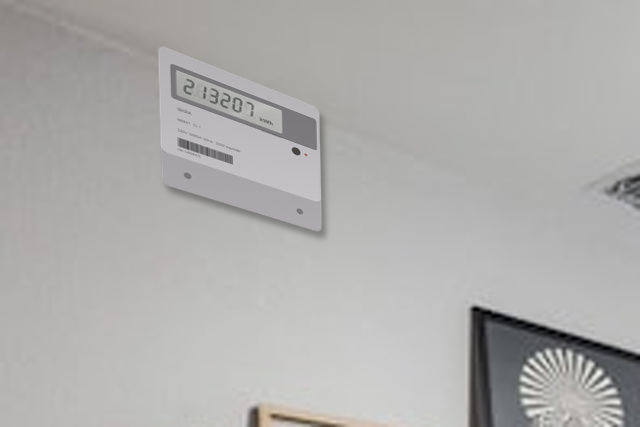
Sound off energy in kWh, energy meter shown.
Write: 213207 kWh
